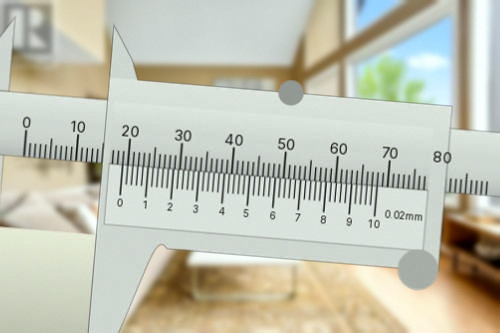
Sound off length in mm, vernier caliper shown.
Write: 19.0 mm
